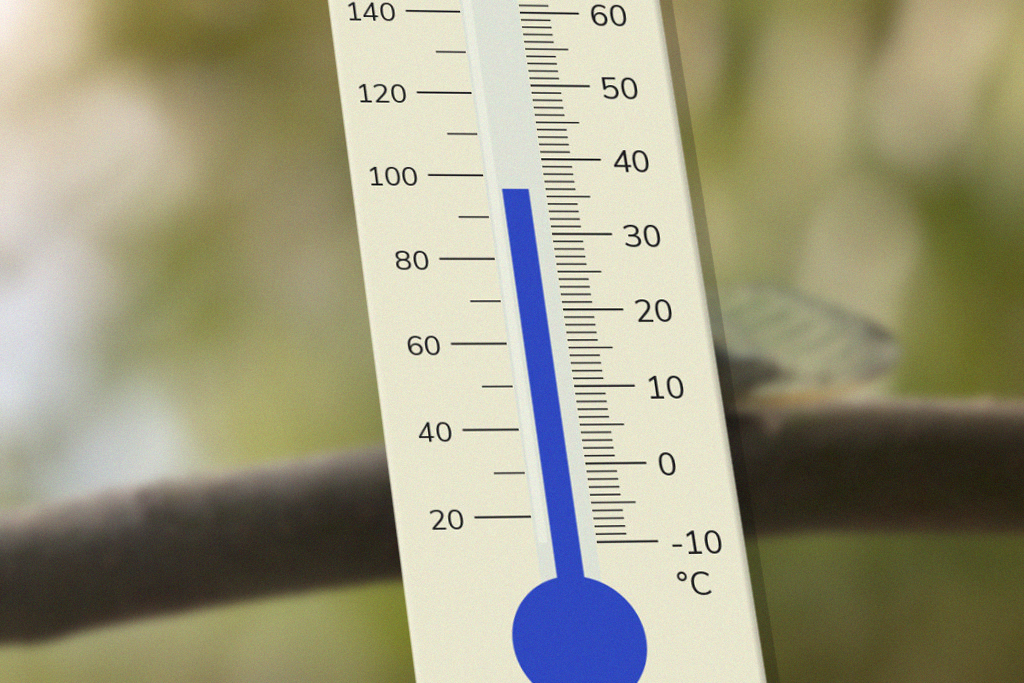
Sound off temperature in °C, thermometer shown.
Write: 36 °C
